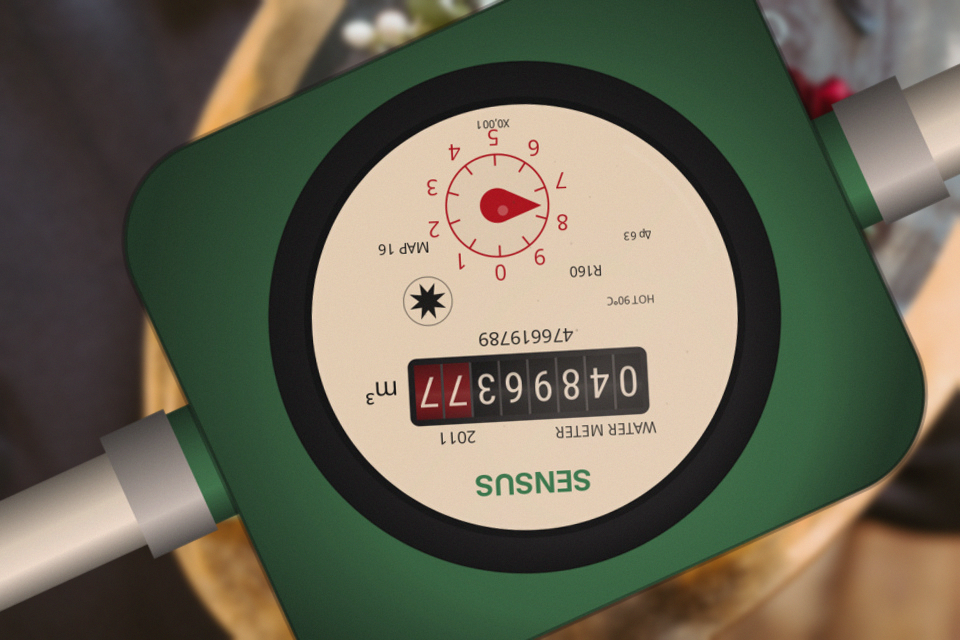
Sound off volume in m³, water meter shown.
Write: 48963.777 m³
